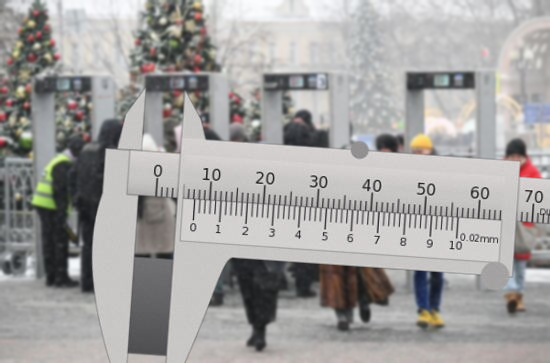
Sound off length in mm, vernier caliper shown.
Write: 7.2 mm
